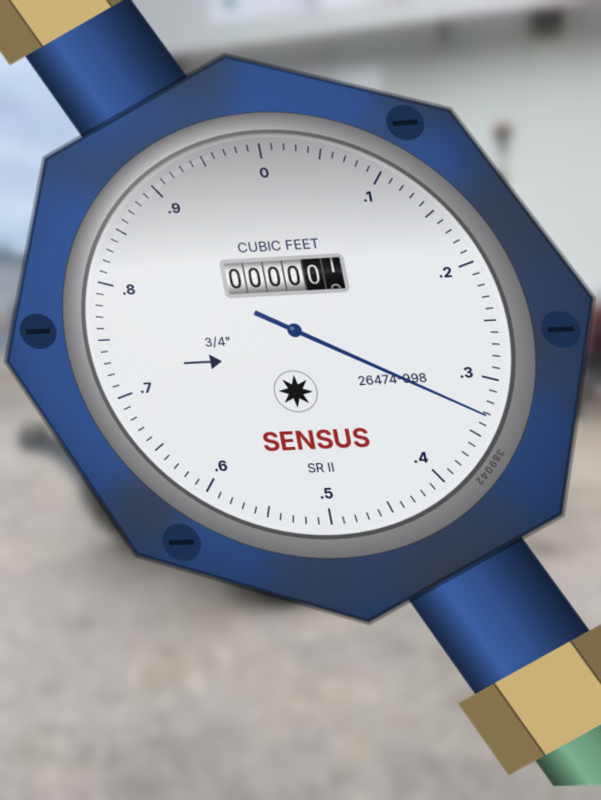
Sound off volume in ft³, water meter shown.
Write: 1.33 ft³
